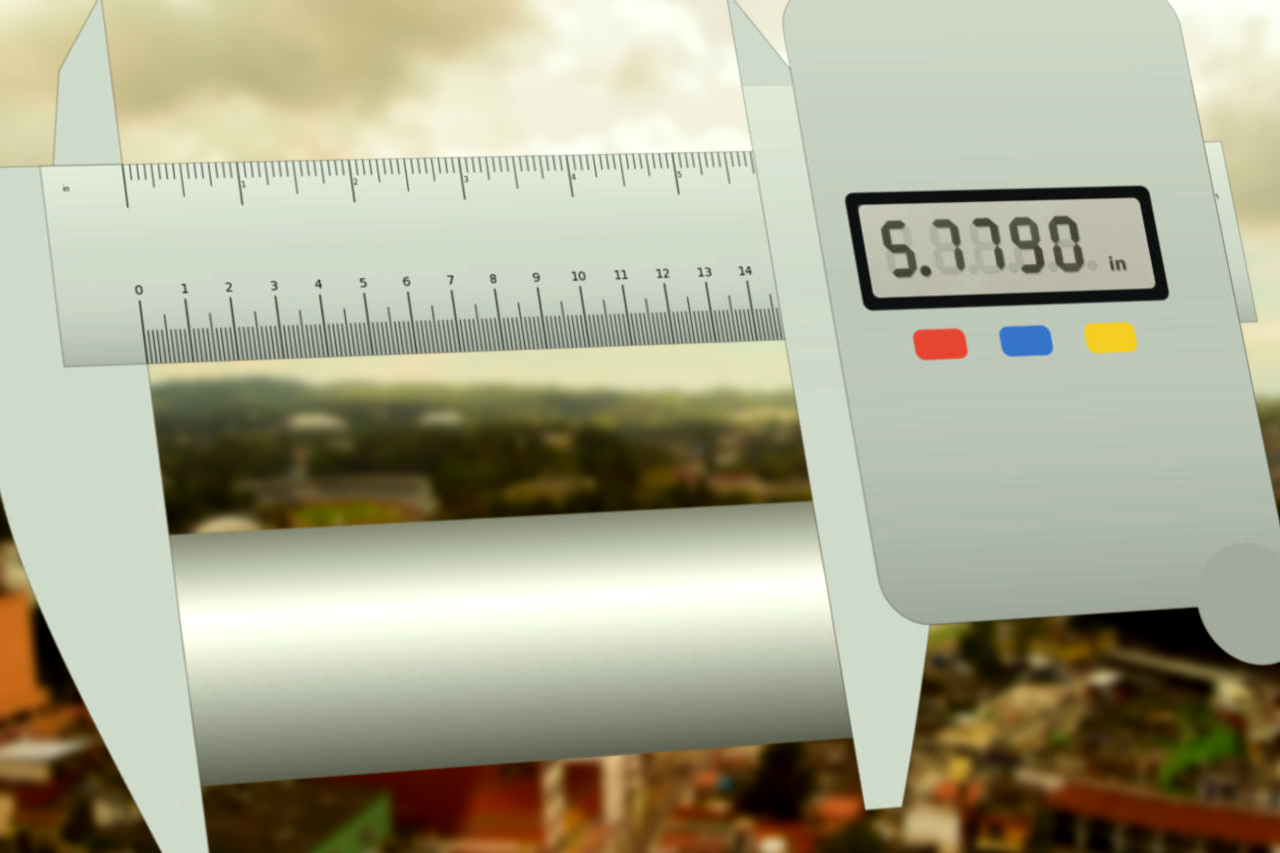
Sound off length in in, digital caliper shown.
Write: 5.7790 in
